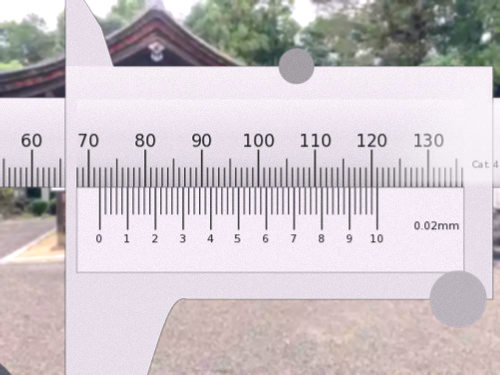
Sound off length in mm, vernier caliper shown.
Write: 72.0 mm
